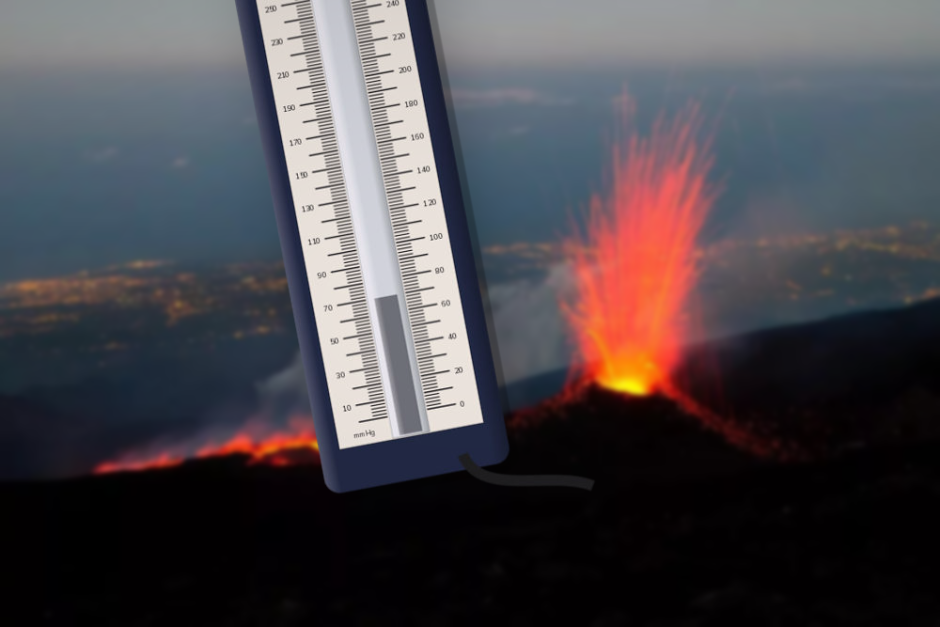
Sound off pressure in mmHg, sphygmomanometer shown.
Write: 70 mmHg
